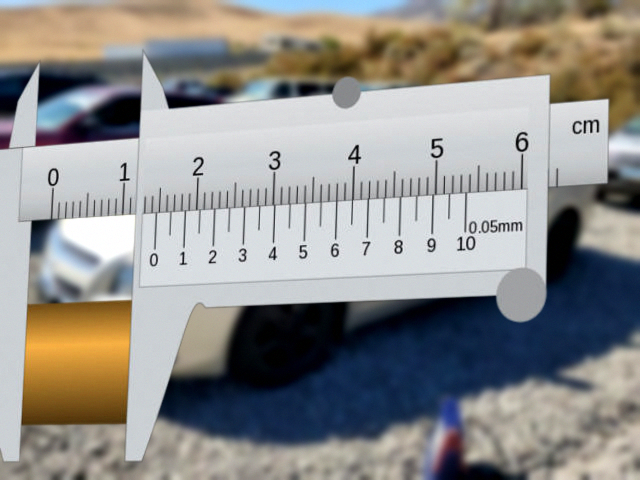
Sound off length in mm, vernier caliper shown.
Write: 14.6 mm
